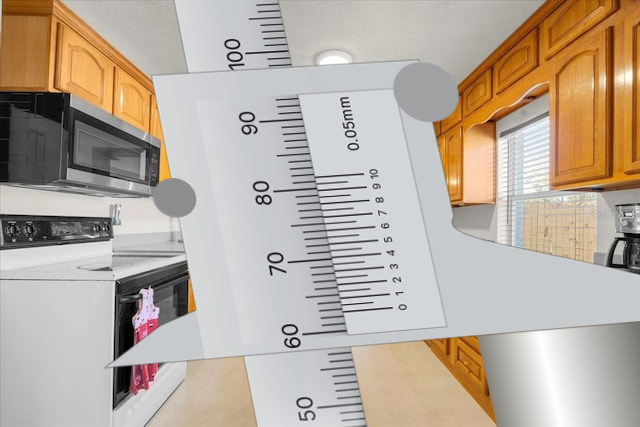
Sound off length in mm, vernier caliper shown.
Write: 62.6 mm
